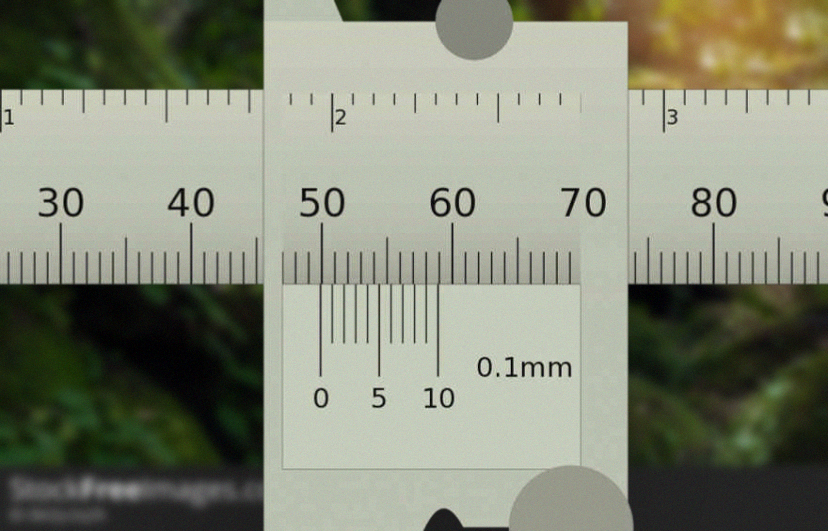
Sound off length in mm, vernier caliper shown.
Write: 49.9 mm
